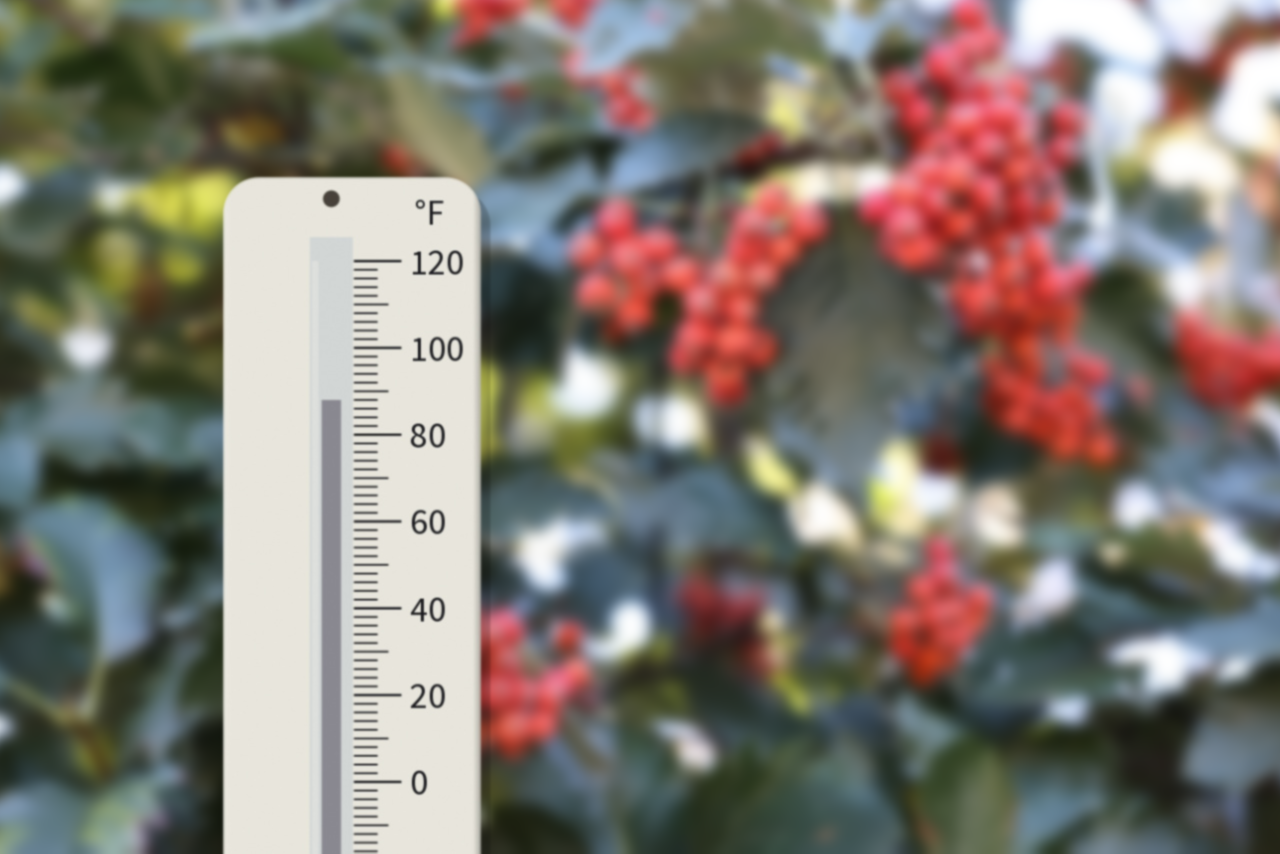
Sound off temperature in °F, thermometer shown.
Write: 88 °F
